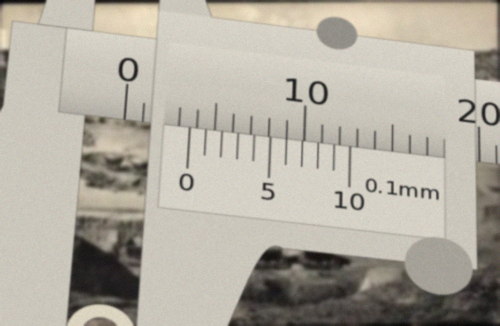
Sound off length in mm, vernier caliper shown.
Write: 3.6 mm
